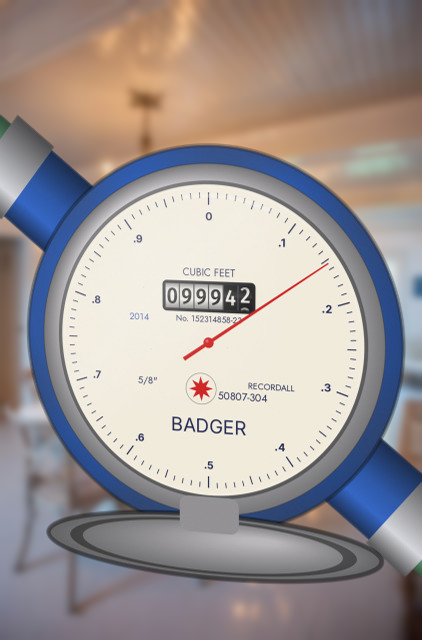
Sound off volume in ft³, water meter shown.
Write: 99942.15 ft³
